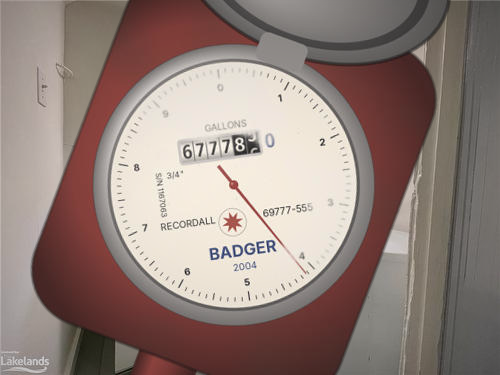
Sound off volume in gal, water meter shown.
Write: 6777854.1 gal
